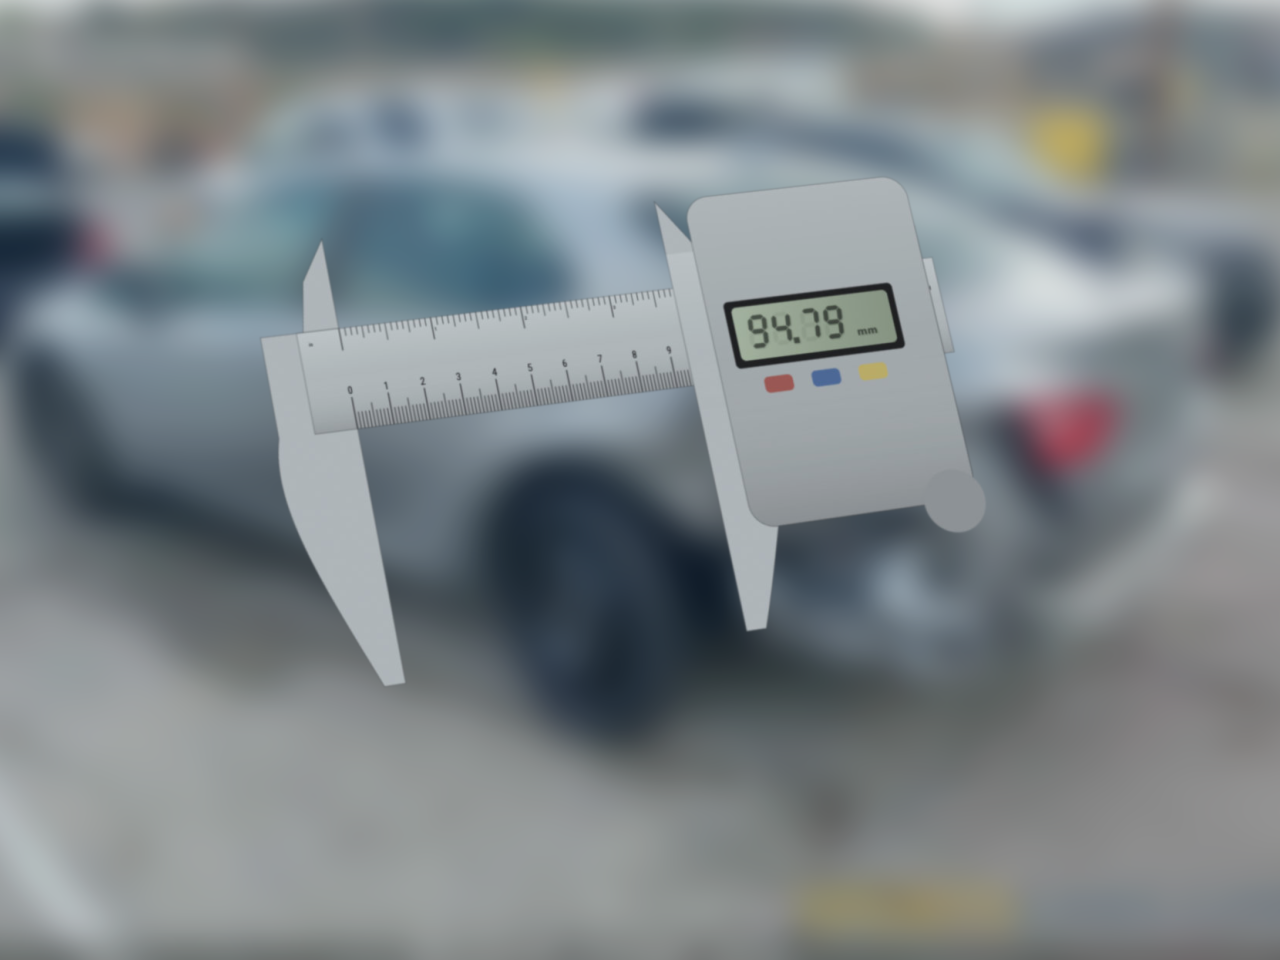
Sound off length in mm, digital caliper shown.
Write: 94.79 mm
